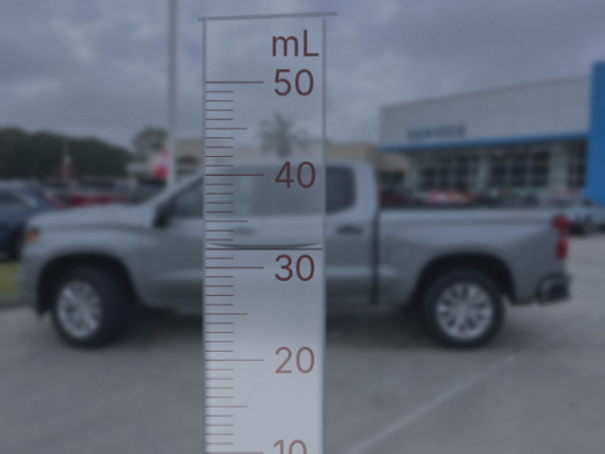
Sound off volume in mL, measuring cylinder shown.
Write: 32 mL
